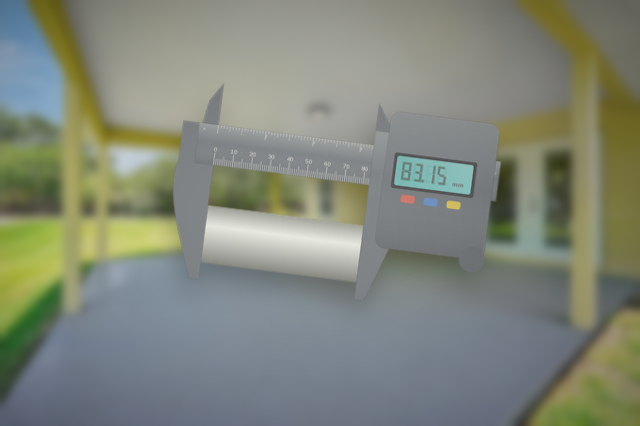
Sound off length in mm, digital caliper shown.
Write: 83.15 mm
